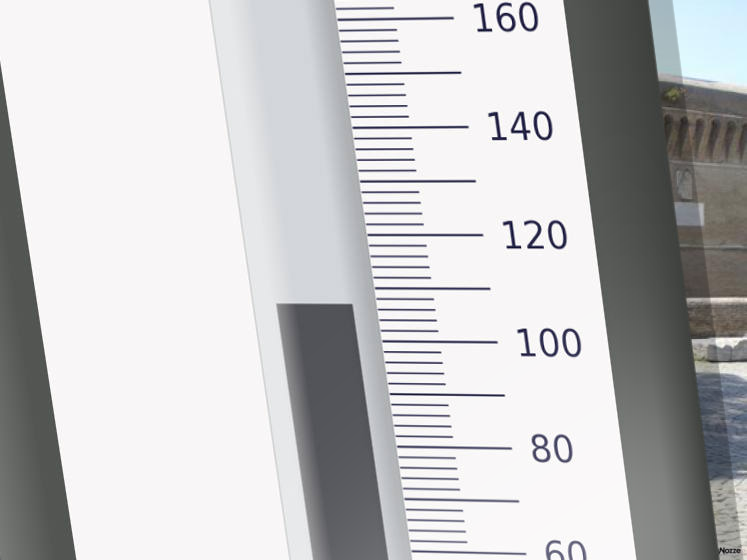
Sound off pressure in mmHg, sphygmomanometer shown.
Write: 107 mmHg
